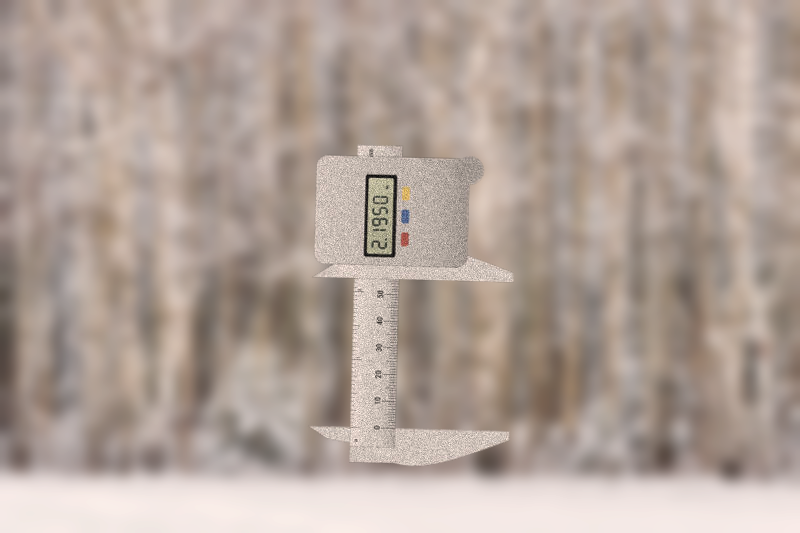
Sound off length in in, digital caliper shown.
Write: 2.1950 in
